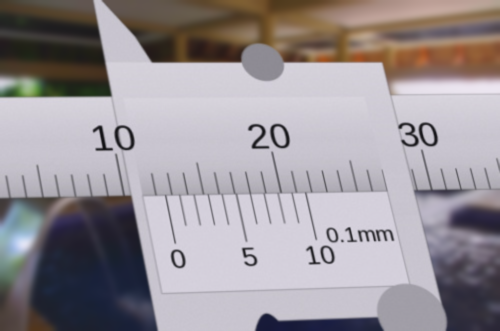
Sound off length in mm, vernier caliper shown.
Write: 12.6 mm
